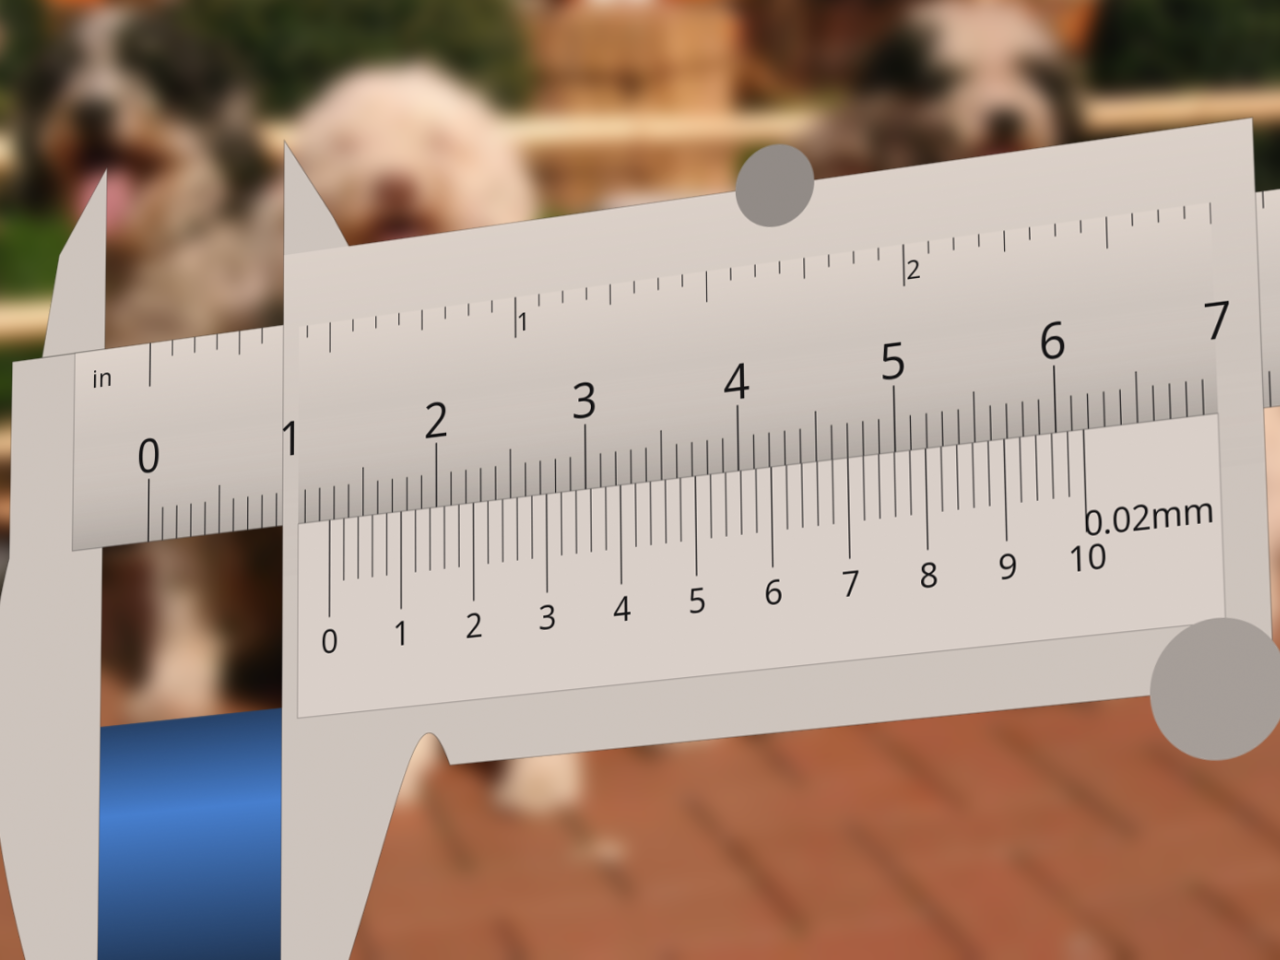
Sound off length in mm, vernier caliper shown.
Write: 12.7 mm
